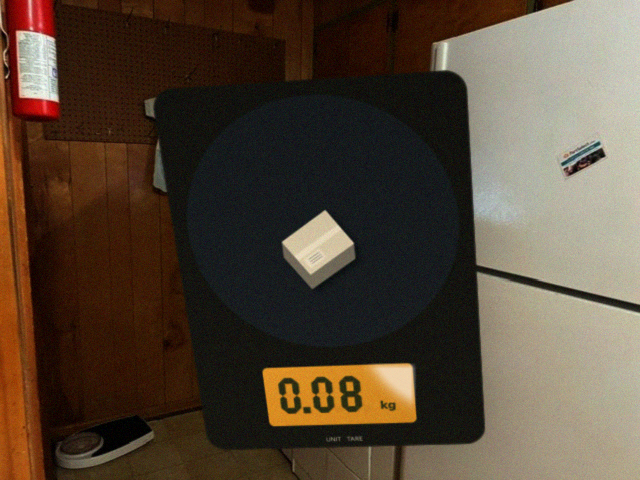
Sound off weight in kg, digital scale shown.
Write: 0.08 kg
